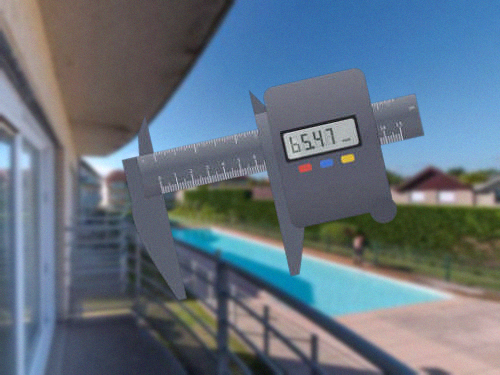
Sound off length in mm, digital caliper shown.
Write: 65.47 mm
